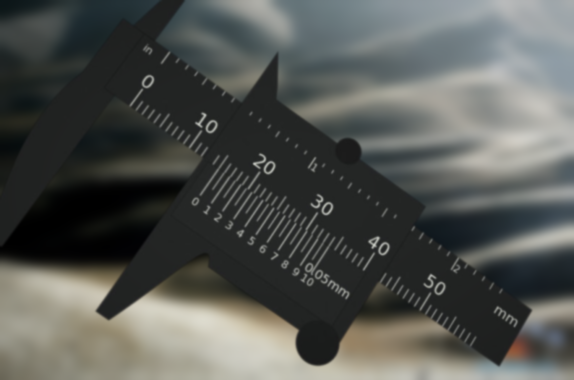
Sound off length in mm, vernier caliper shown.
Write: 15.0 mm
